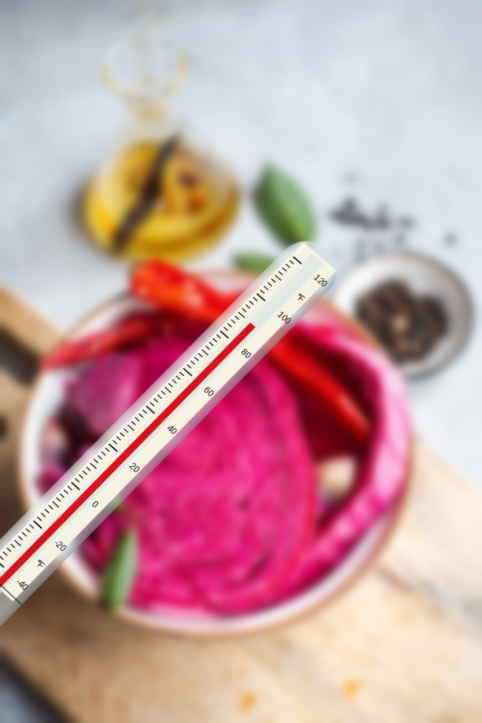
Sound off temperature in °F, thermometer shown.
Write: 90 °F
